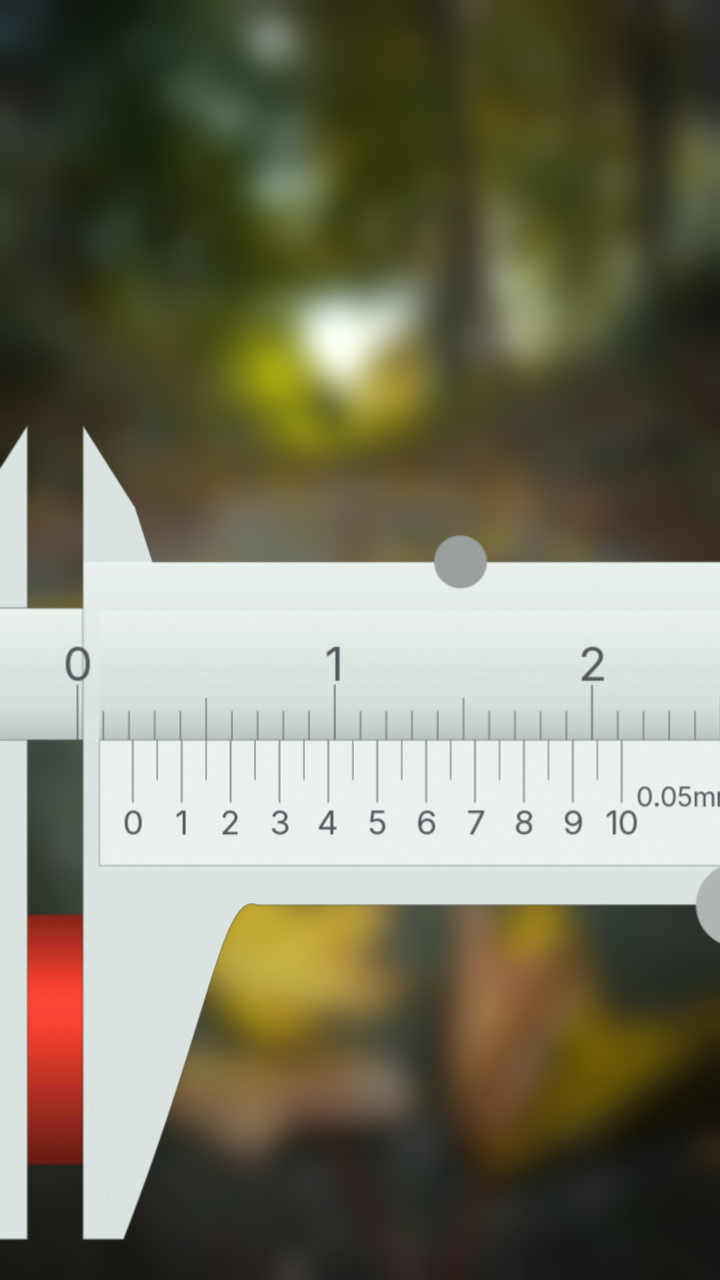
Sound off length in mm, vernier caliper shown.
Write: 2.15 mm
